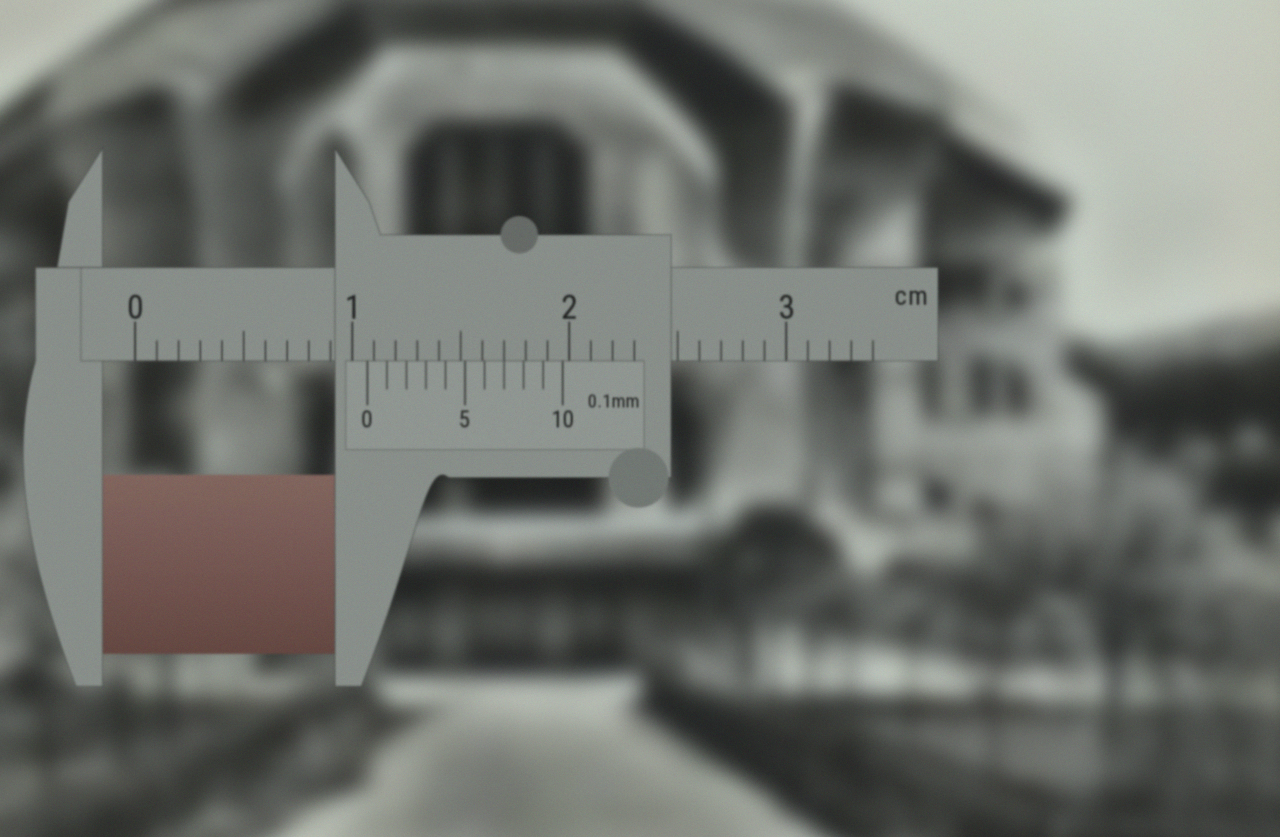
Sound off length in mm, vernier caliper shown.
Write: 10.7 mm
